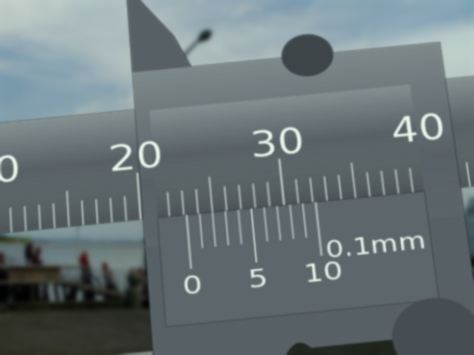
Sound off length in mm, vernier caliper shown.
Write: 23.2 mm
